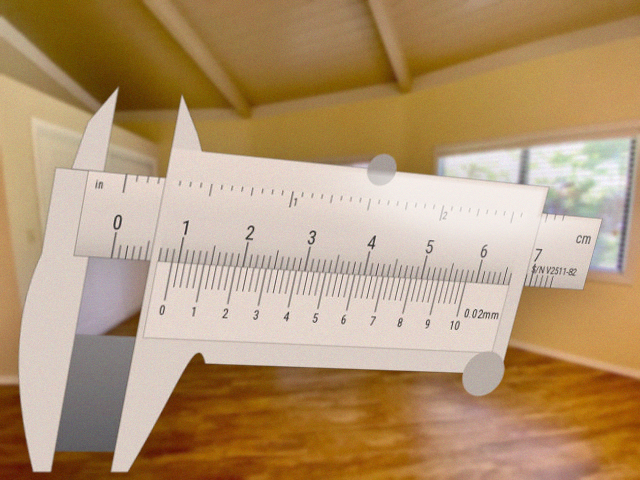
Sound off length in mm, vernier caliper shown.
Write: 9.0 mm
